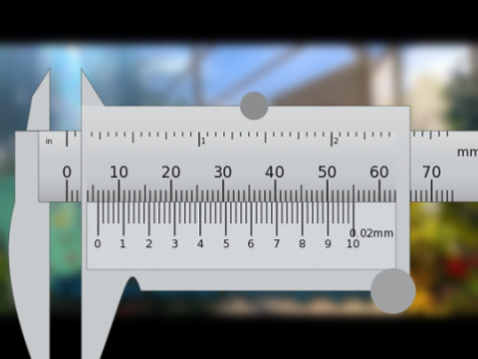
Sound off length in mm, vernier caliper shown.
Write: 6.0 mm
